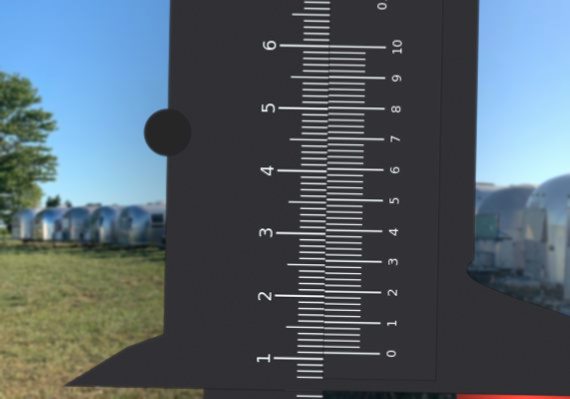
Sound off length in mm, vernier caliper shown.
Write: 11.0 mm
